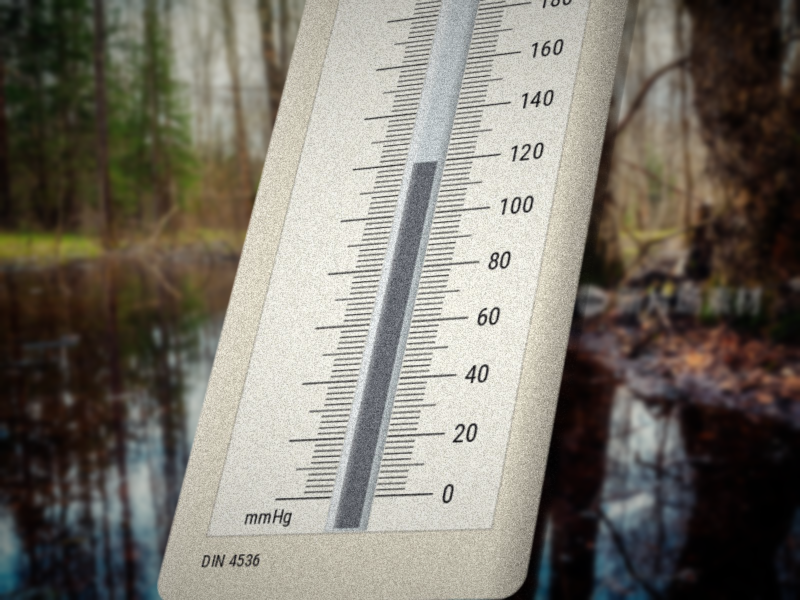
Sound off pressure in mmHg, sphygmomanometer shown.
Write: 120 mmHg
